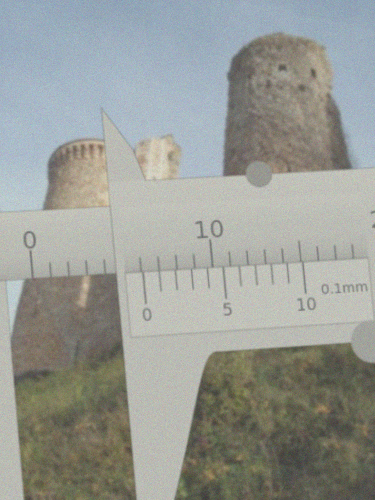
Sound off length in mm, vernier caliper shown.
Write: 6.1 mm
